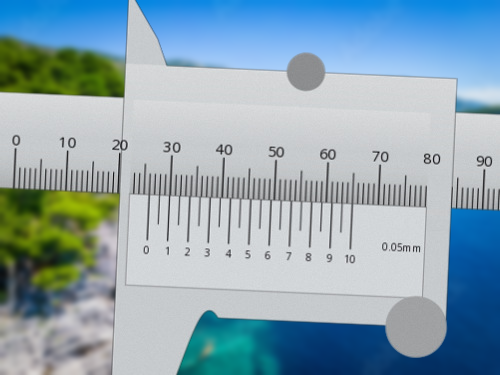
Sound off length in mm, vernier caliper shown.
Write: 26.0 mm
